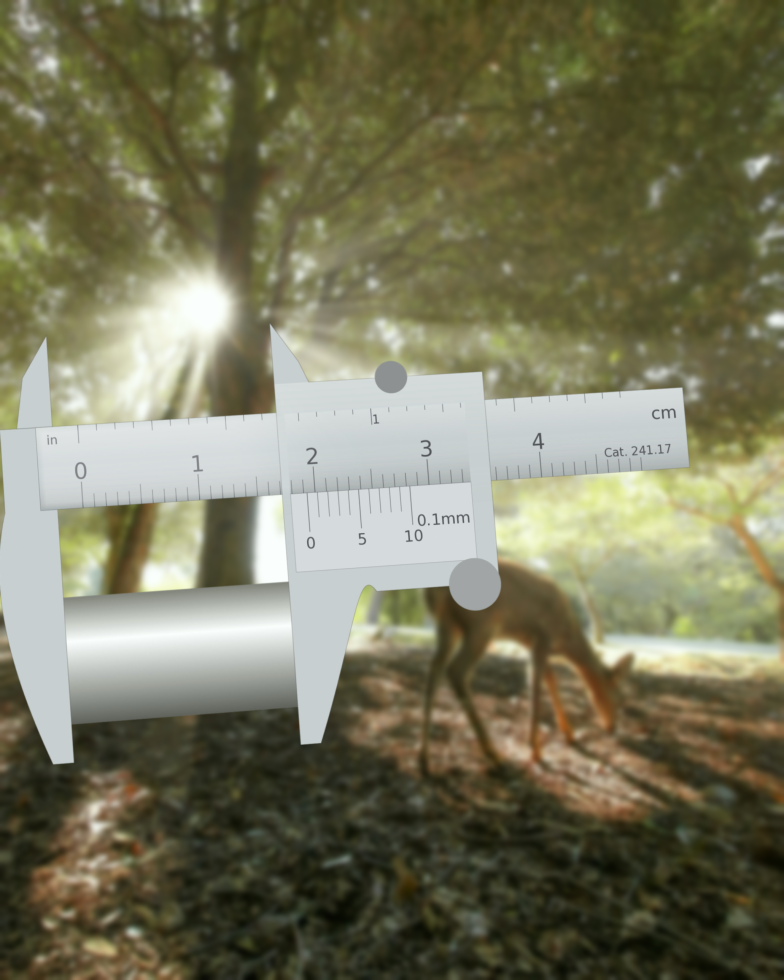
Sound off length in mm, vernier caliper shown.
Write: 19.3 mm
